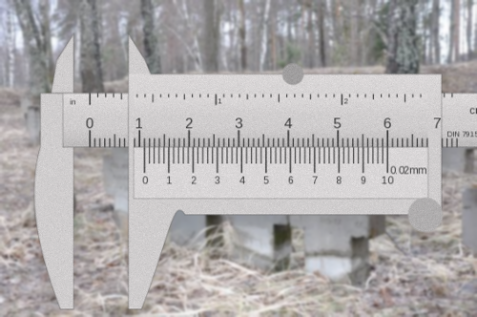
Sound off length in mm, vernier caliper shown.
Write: 11.0 mm
